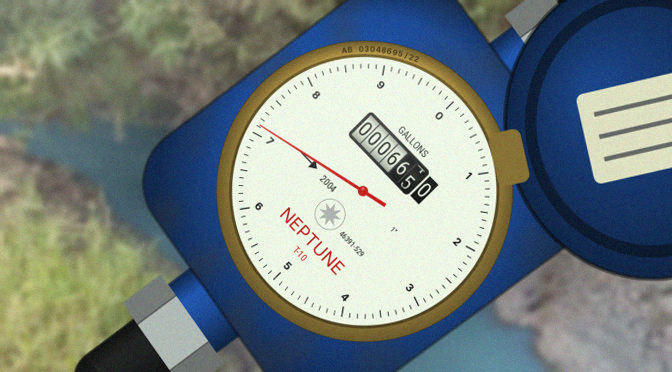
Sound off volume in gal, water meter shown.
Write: 6647.1 gal
